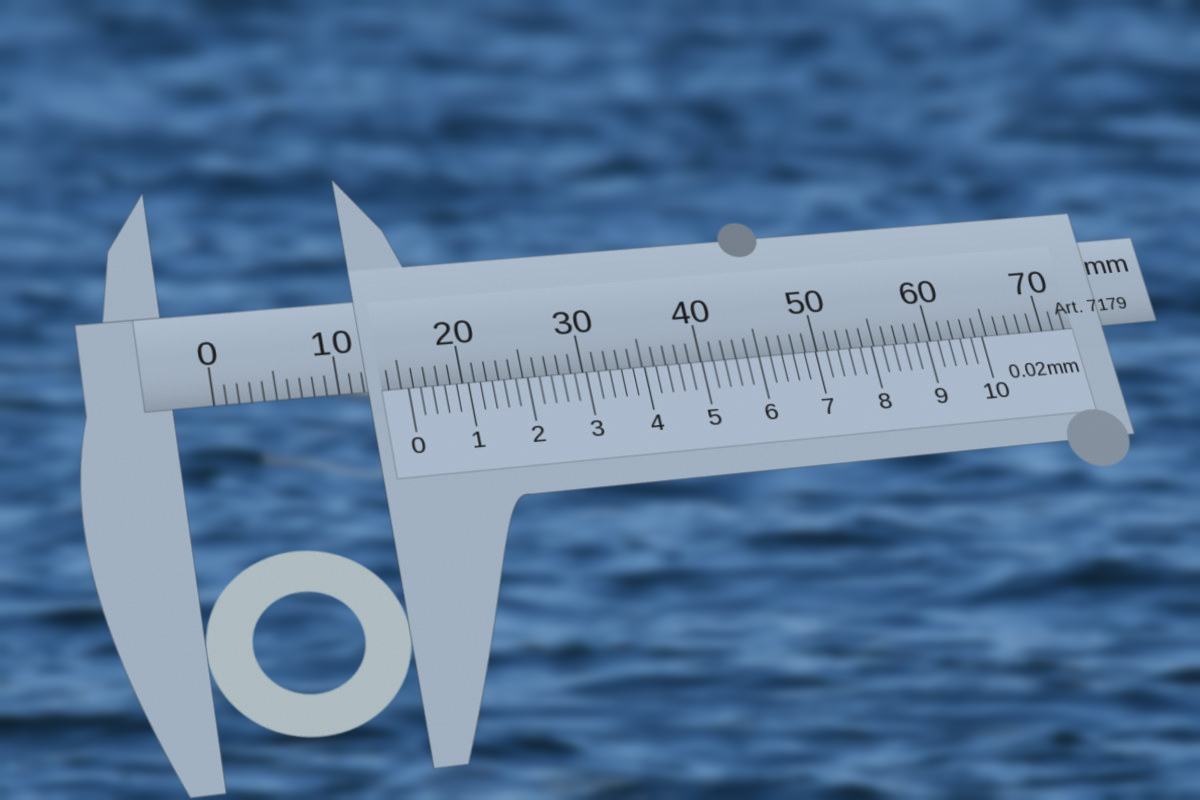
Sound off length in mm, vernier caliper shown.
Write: 15.6 mm
